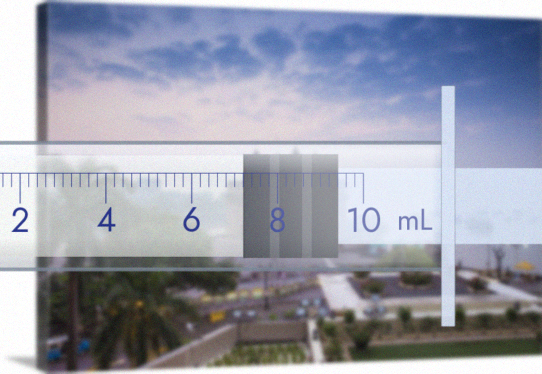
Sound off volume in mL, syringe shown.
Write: 7.2 mL
